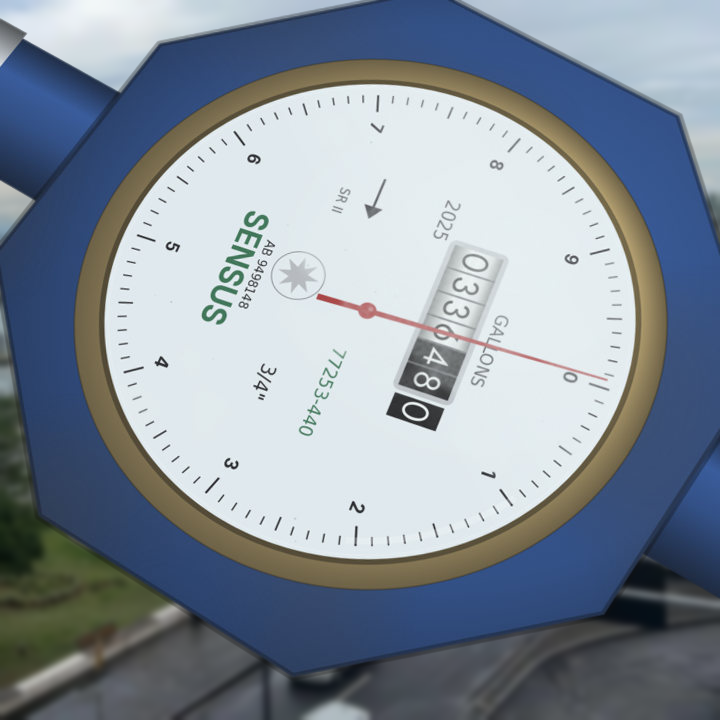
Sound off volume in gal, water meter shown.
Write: 336479.9 gal
